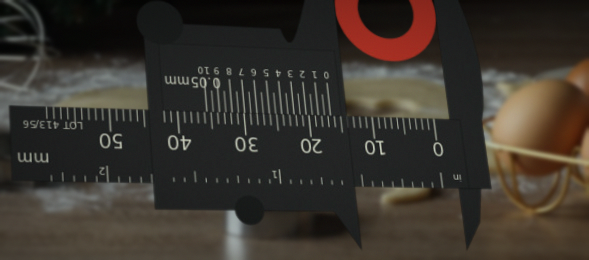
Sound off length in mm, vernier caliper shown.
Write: 16.6 mm
